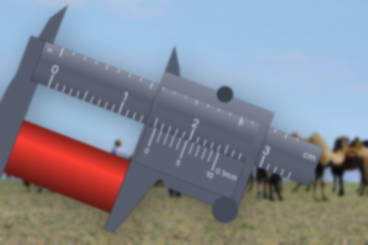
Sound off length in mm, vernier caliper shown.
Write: 15.2 mm
